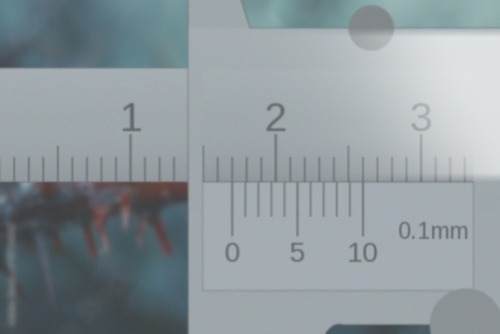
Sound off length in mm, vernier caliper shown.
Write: 17.0 mm
